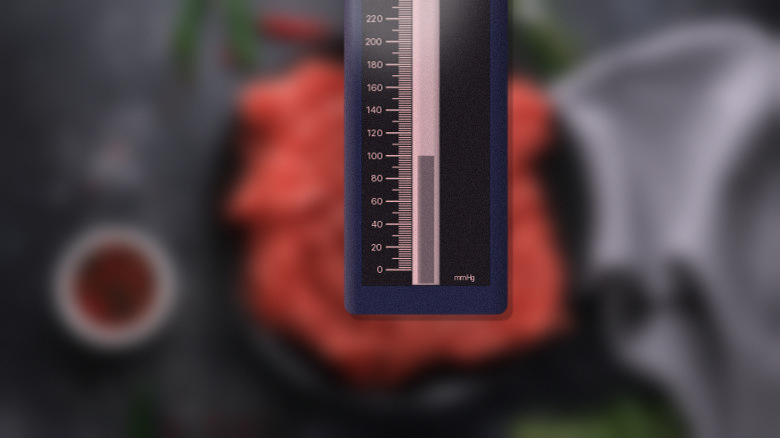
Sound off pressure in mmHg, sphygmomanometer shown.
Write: 100 mmHg
